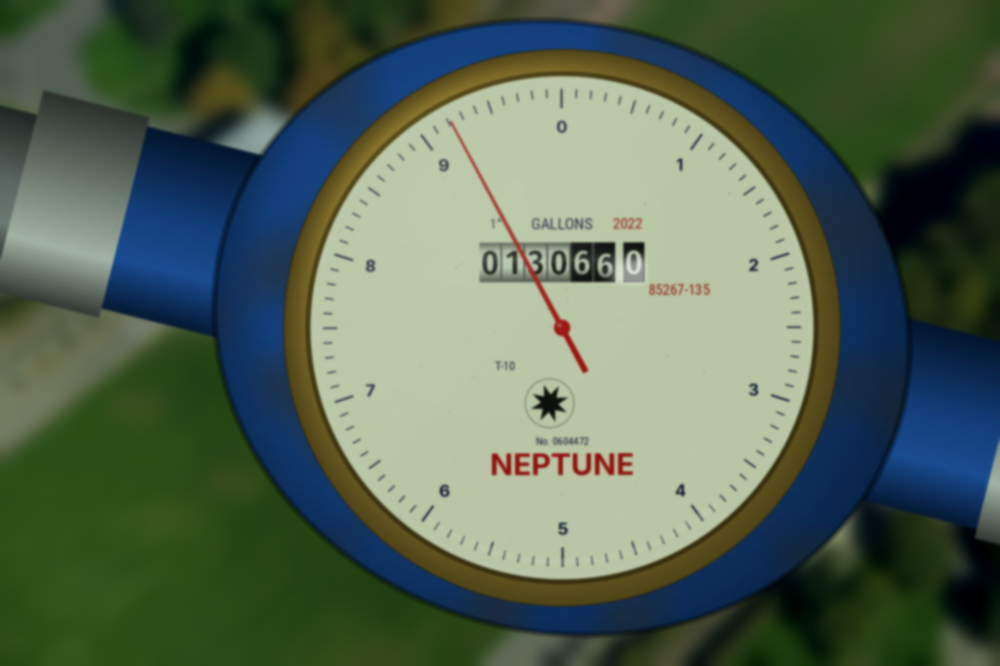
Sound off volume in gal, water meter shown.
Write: 130659.2 gal
